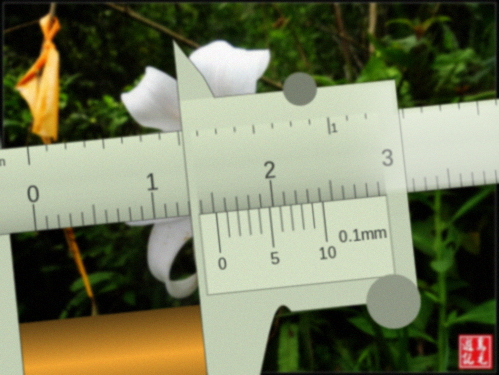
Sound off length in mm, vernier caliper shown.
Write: 15.2 mm
